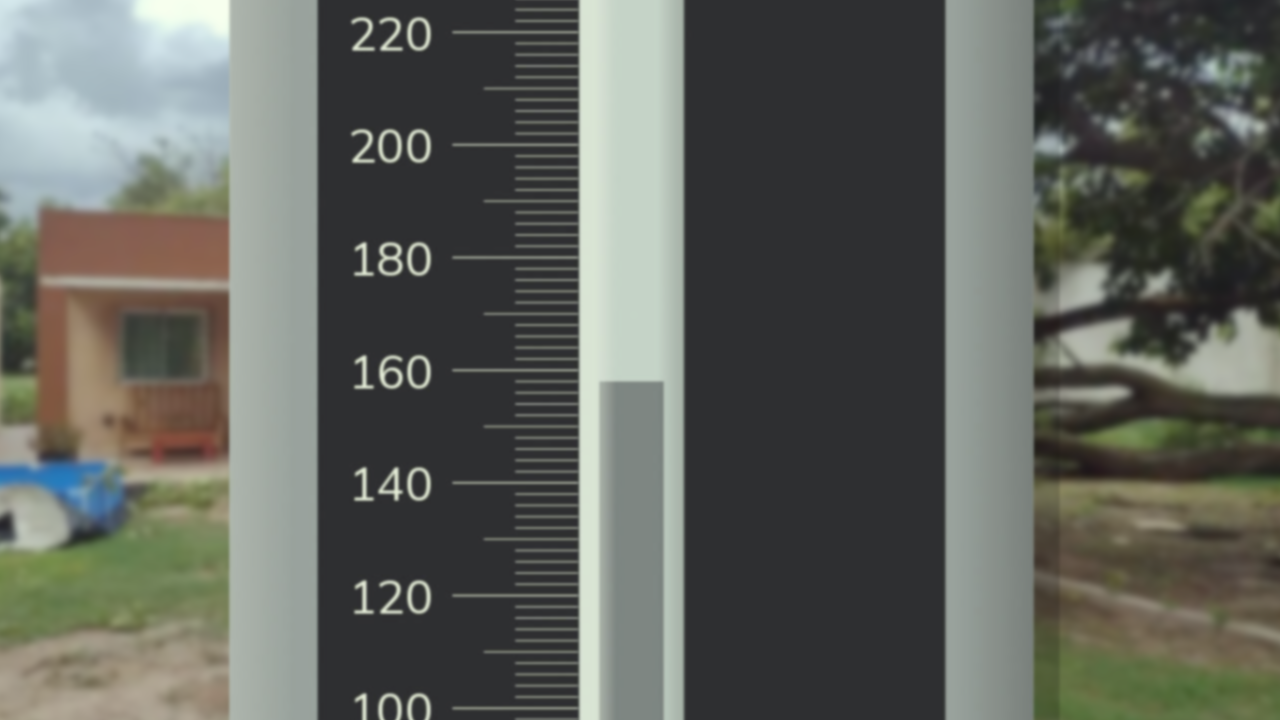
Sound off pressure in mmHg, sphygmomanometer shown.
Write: 158 mmHg
